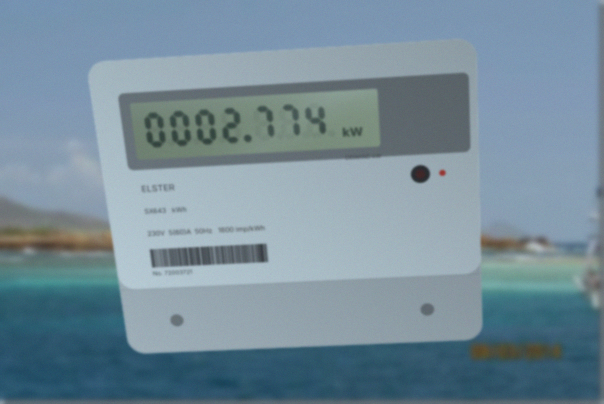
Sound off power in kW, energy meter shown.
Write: 2.774 kW
